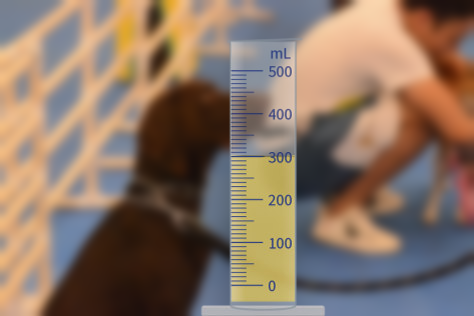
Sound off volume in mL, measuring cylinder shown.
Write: 300 mL
